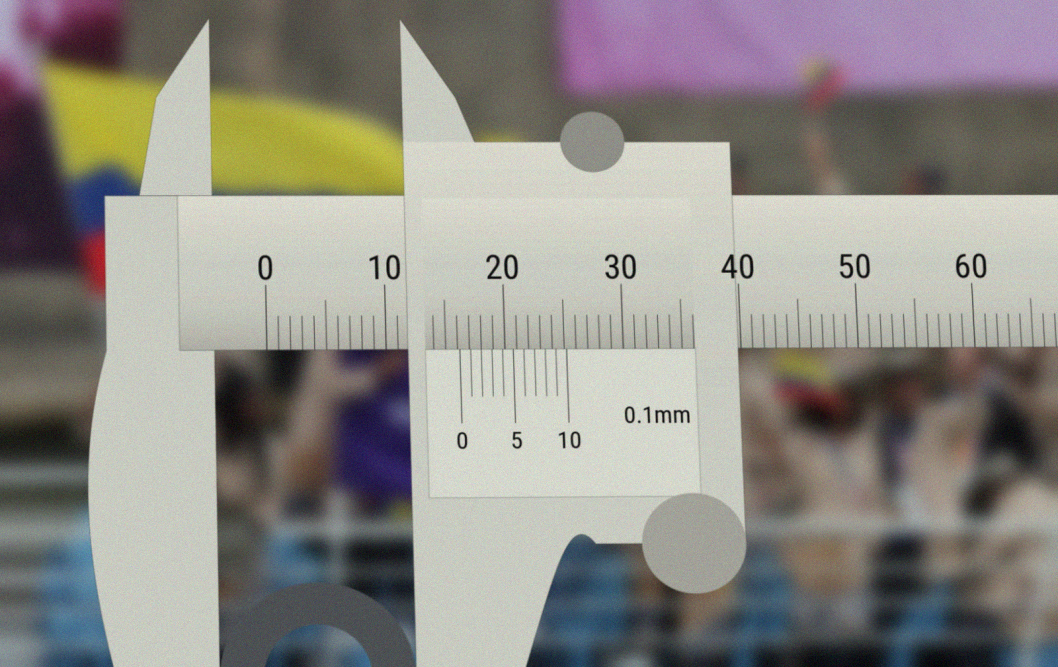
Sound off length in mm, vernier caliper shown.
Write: 16.2 mm
